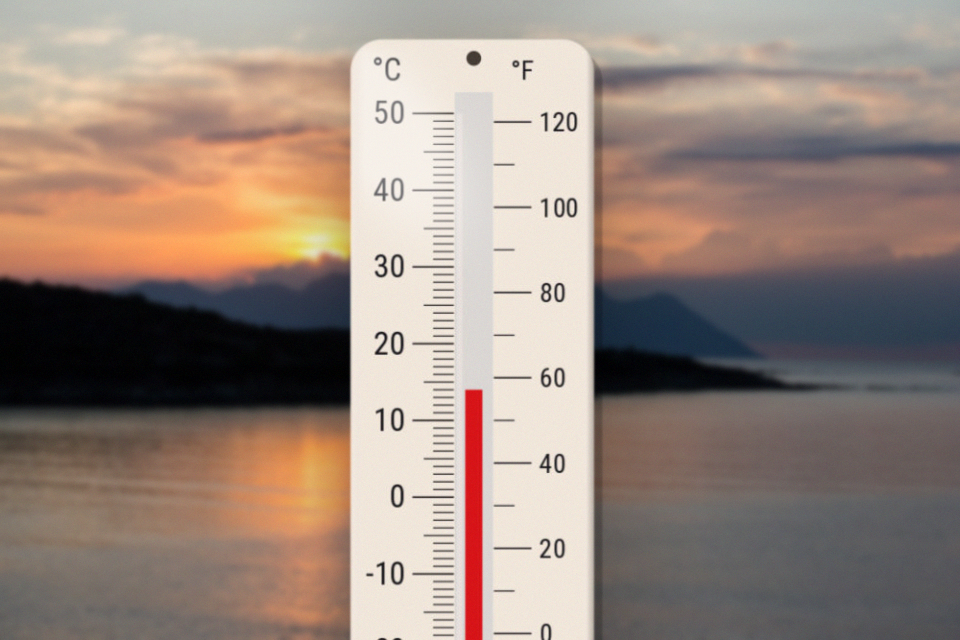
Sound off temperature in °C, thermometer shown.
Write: 14 °C
